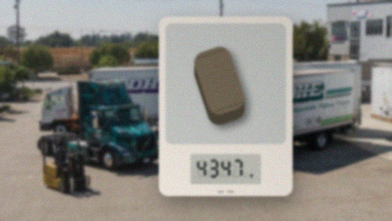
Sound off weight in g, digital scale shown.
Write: 4347 g
